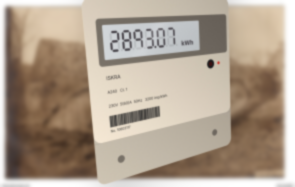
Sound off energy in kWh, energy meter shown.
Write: 2893.07 kWh
